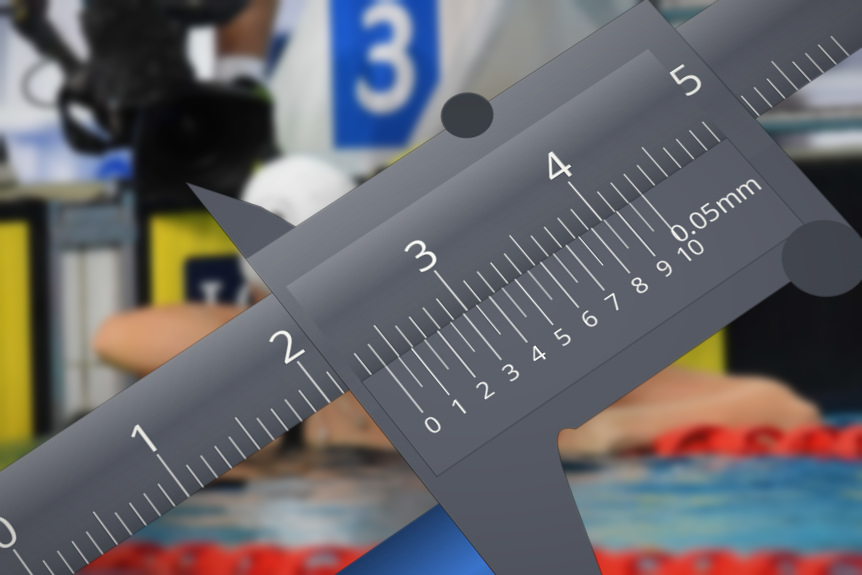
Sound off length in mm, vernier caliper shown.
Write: 24.0 mm
